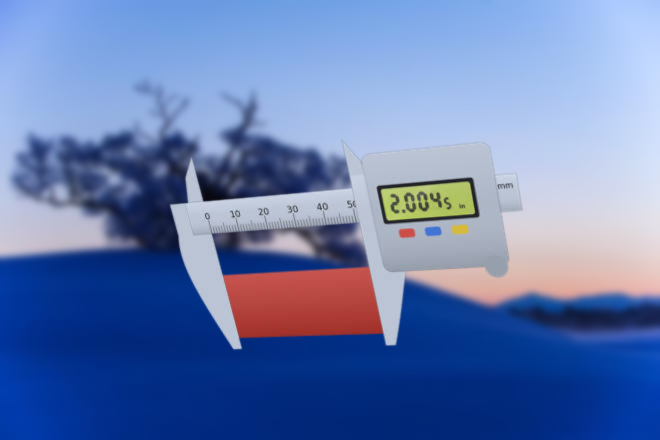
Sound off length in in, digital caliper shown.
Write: 2.0045 in
